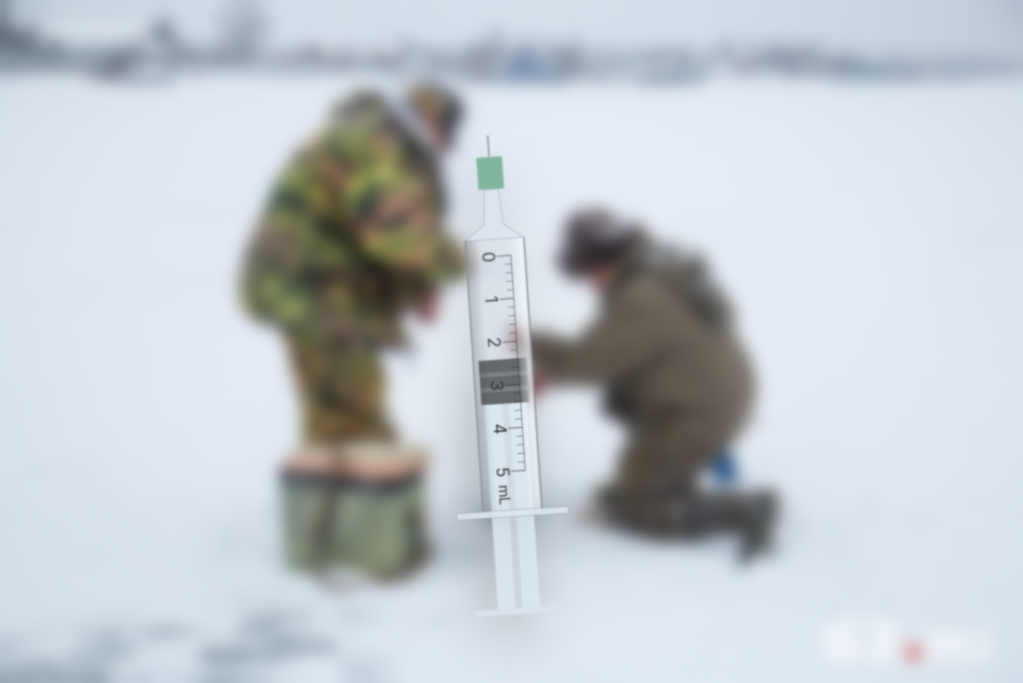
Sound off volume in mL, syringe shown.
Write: 2.4 mL
